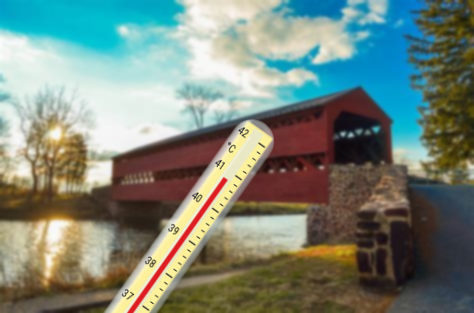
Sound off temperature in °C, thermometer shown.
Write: 40.8 °C
